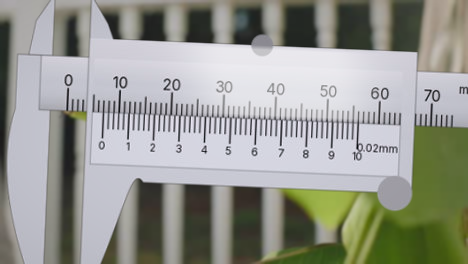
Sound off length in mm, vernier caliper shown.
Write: 7.0 mm
